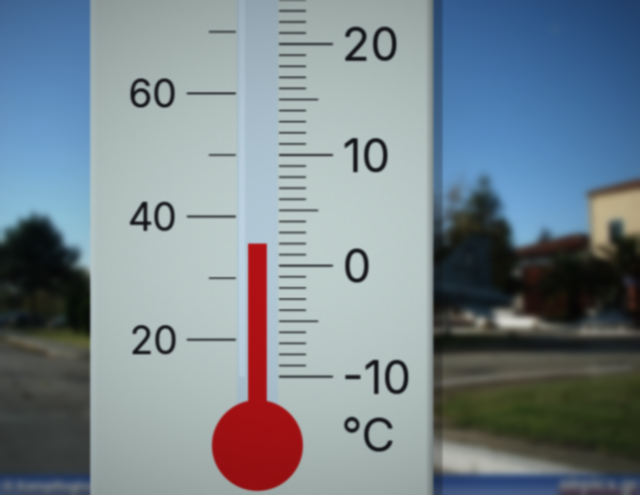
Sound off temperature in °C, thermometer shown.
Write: 2 °C
